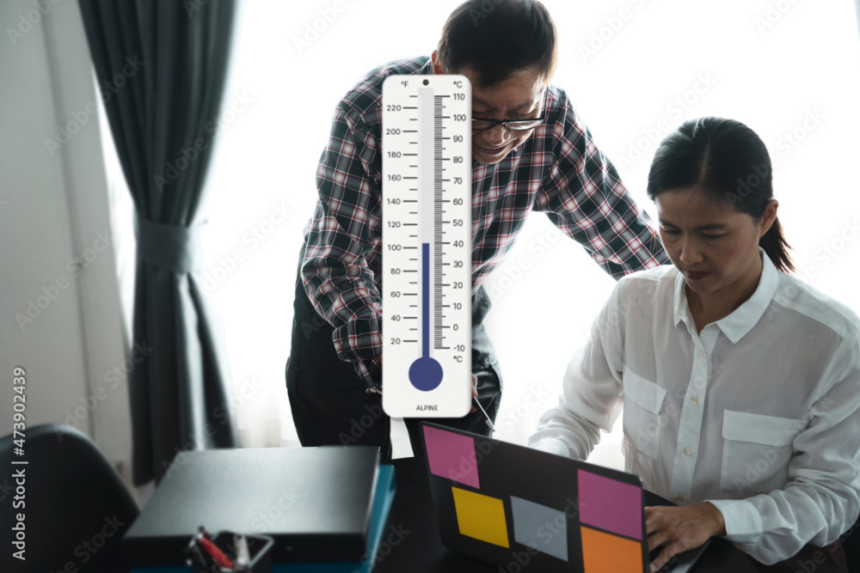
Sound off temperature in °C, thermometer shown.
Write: 40 °C
